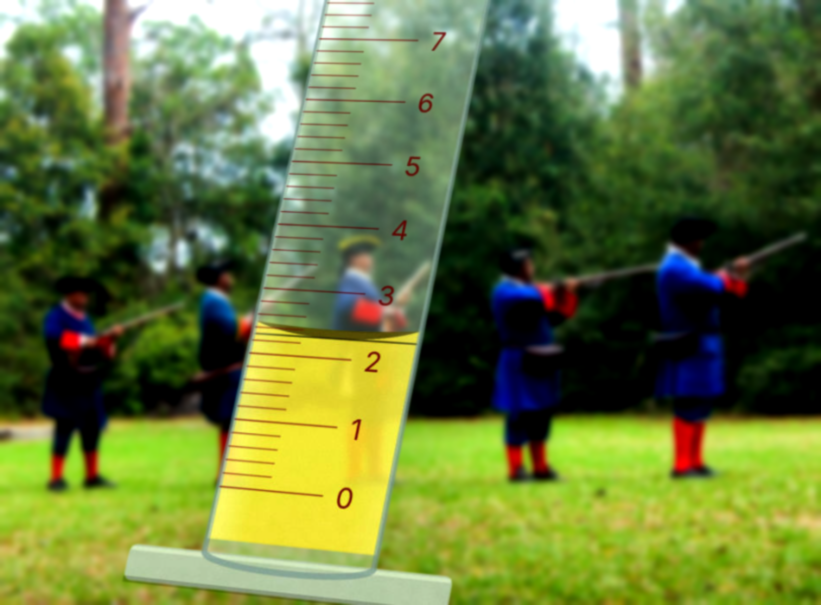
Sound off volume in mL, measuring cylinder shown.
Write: 2.3 mL
